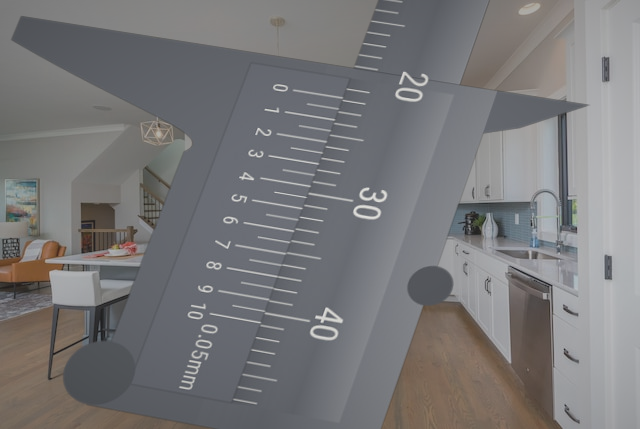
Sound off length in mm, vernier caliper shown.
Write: 21.8 mm
